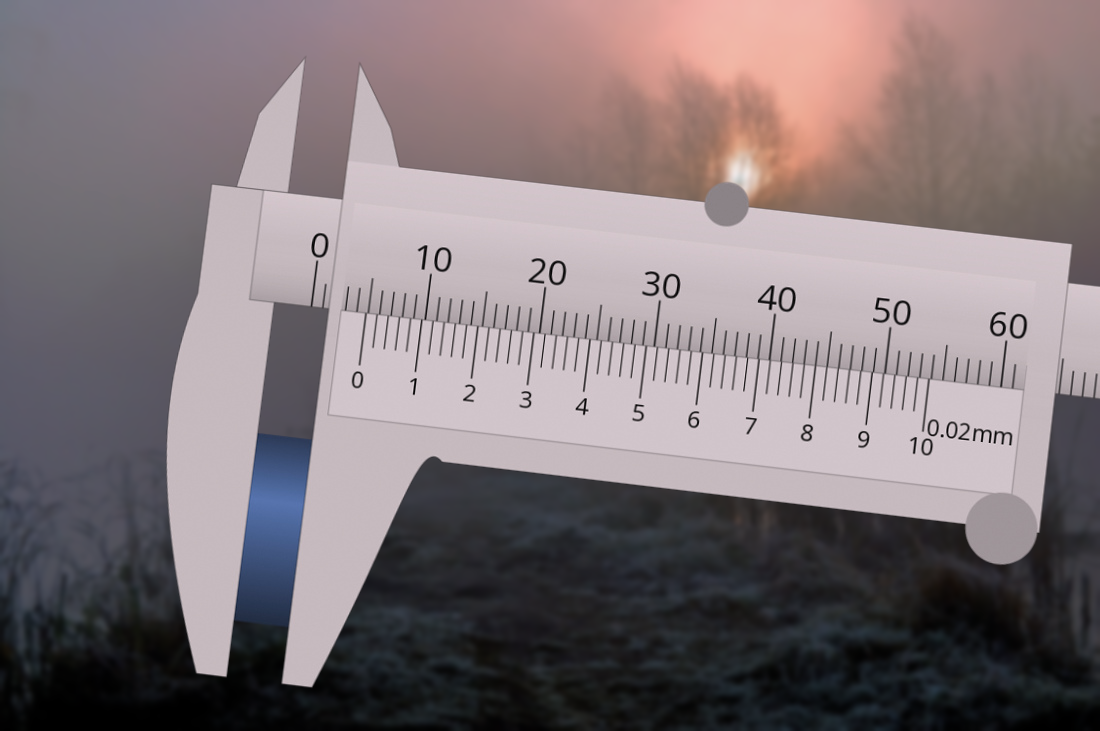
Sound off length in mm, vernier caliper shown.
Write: 4.8 mm
